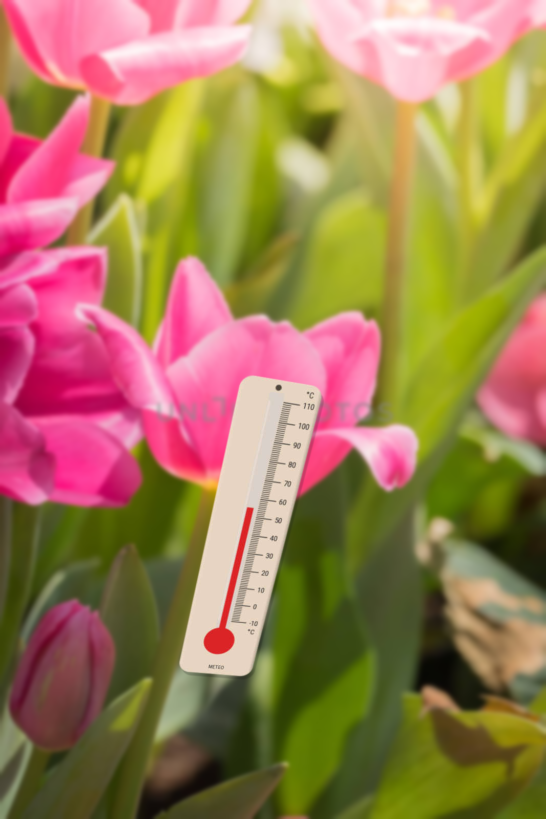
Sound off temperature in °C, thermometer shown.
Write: 55 °C
